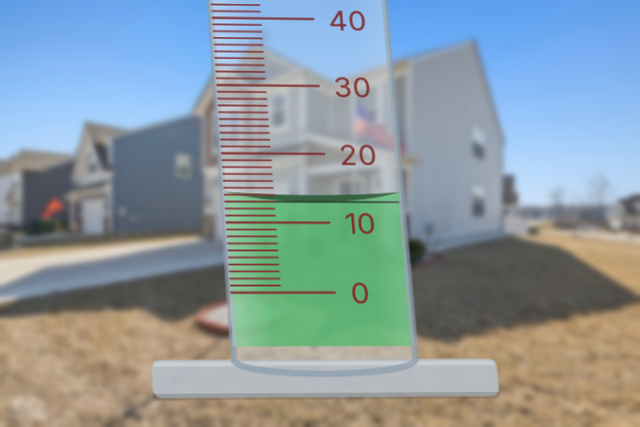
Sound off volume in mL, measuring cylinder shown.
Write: 13 mL
